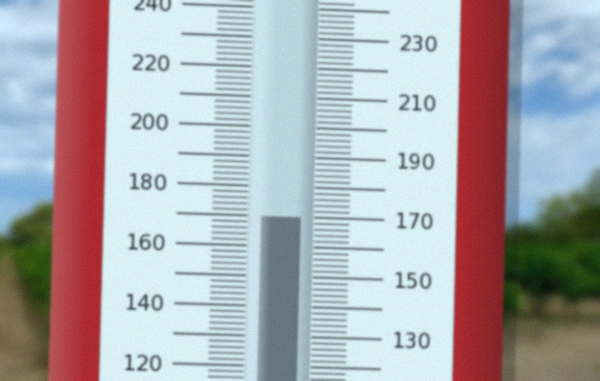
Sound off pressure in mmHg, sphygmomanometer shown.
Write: 170 mmHg
